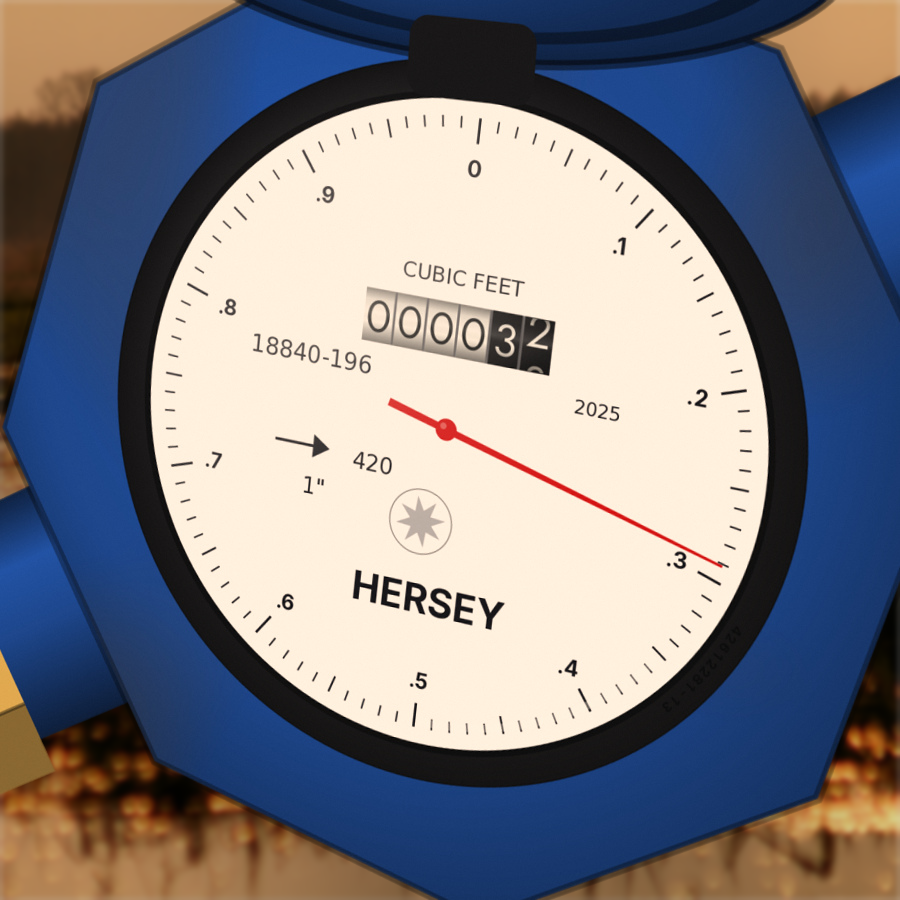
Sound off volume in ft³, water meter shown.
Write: 32.29 ft³
